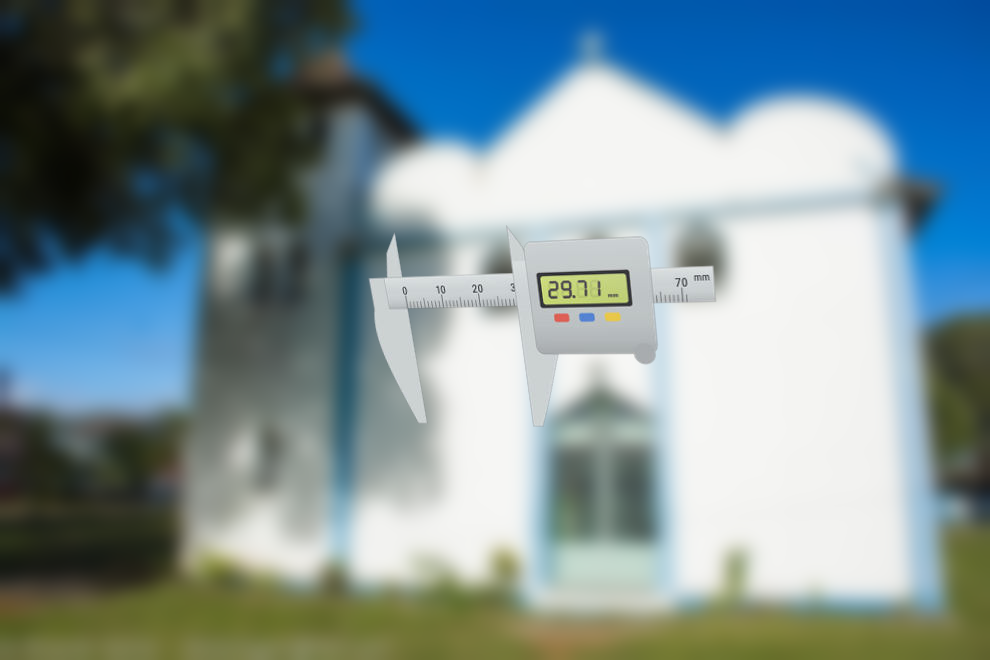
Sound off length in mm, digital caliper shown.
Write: 29.71 mm
